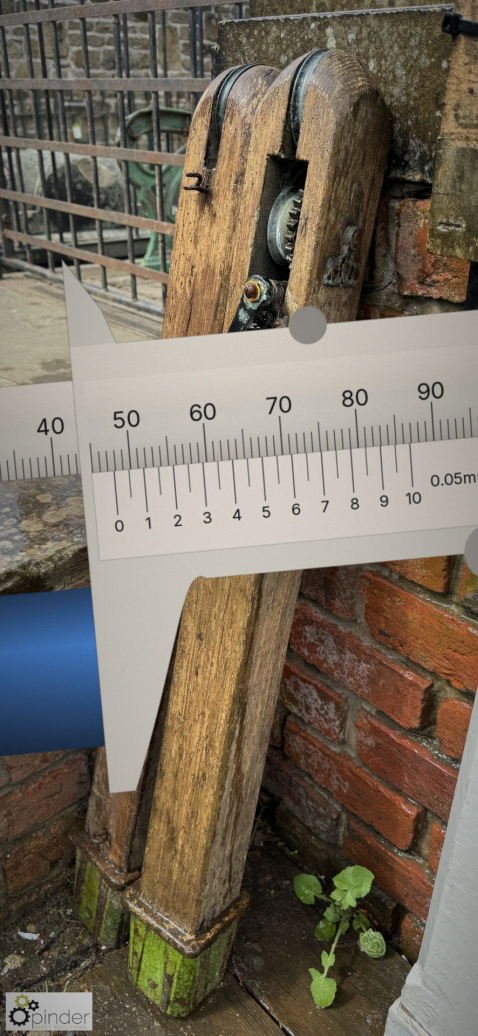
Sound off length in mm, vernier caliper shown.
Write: 47.8 mm
